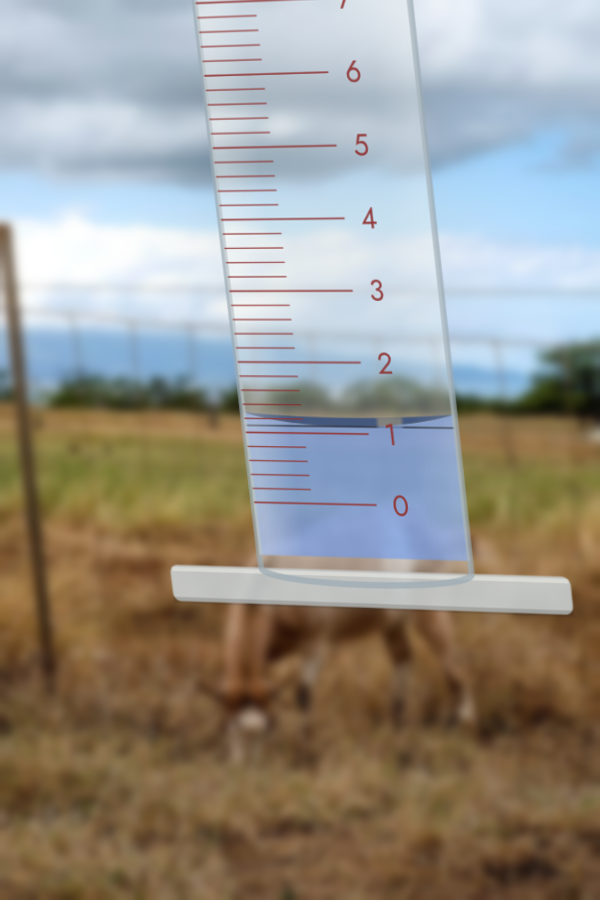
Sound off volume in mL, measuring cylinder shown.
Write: 1.1 mL
